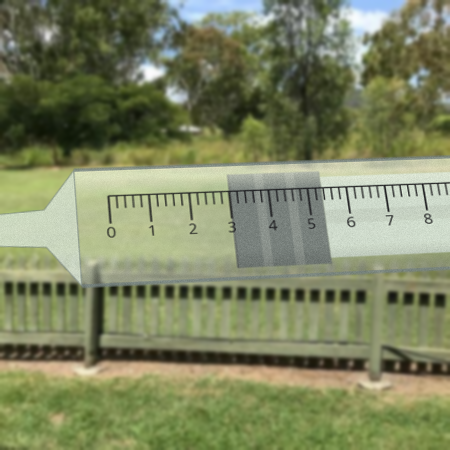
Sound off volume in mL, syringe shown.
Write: 3 mL
